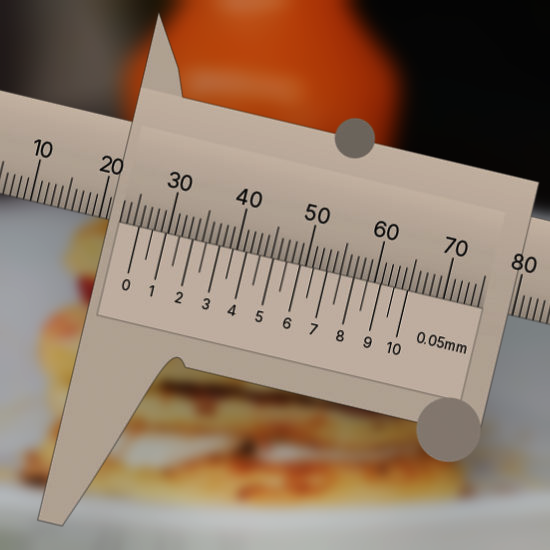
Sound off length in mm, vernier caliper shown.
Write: 25.8 mm
